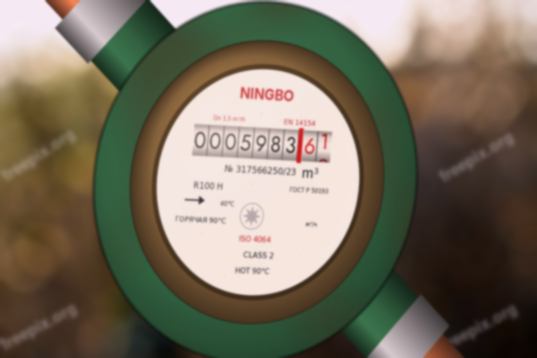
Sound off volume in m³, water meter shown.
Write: 5983.61 m³
